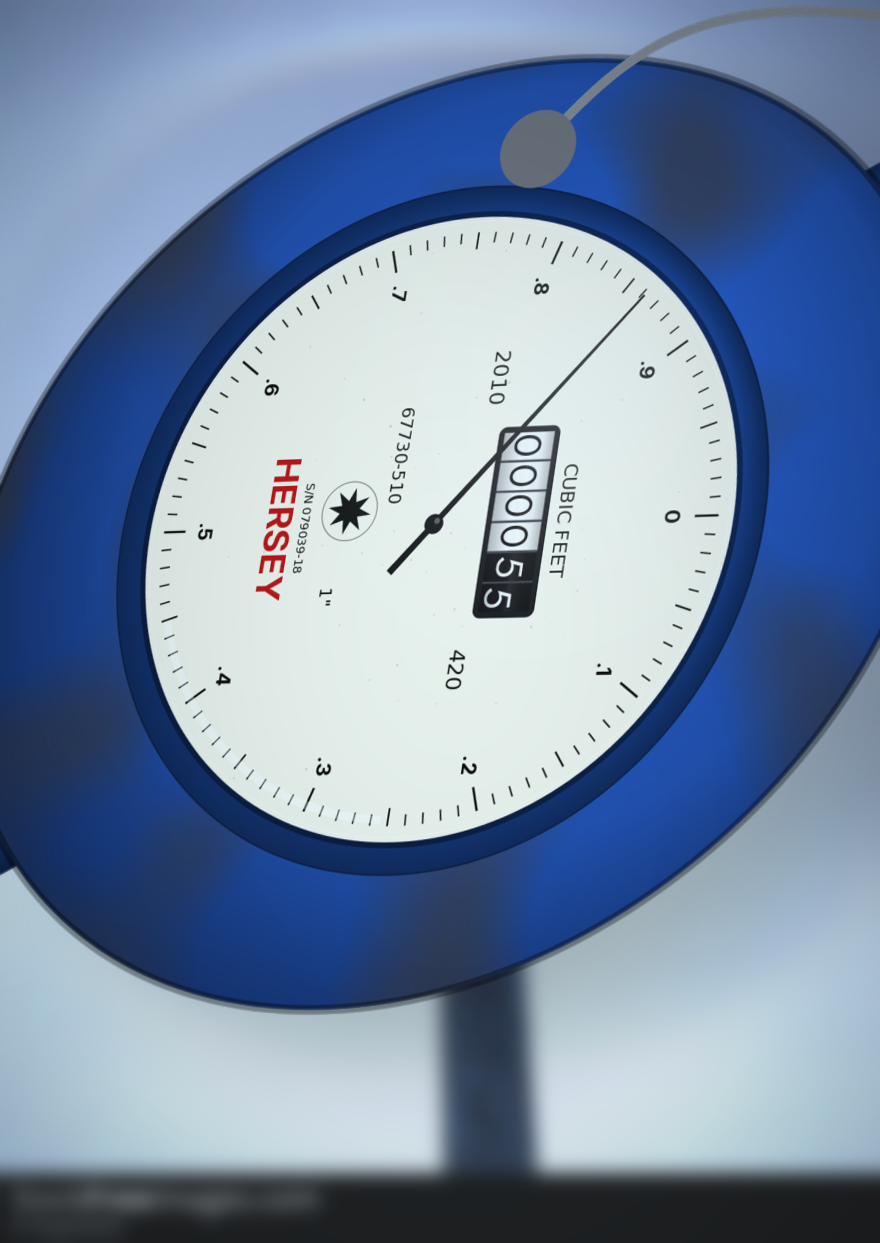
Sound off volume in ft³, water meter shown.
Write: 54.86 ft³
